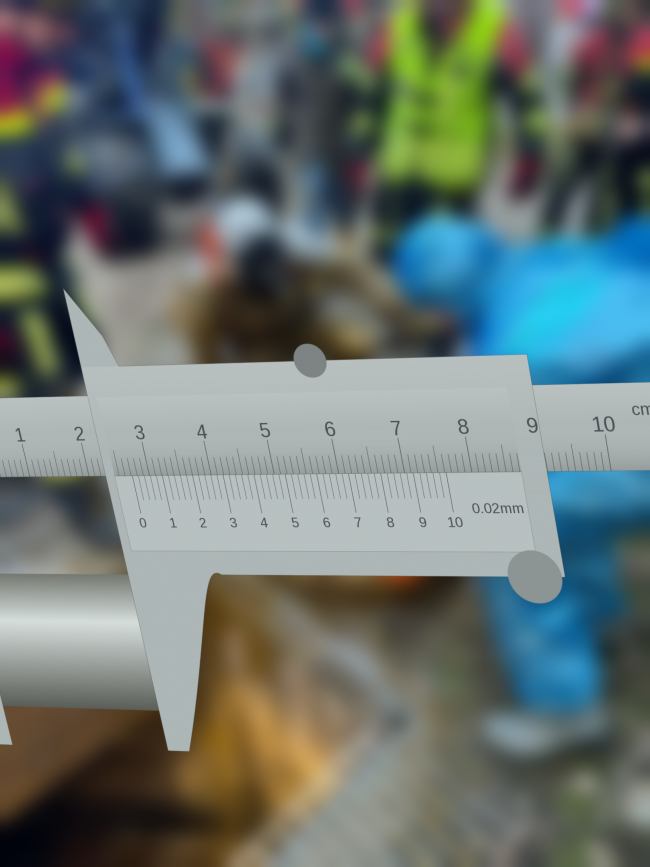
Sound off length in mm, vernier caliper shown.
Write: 27.2 mm
